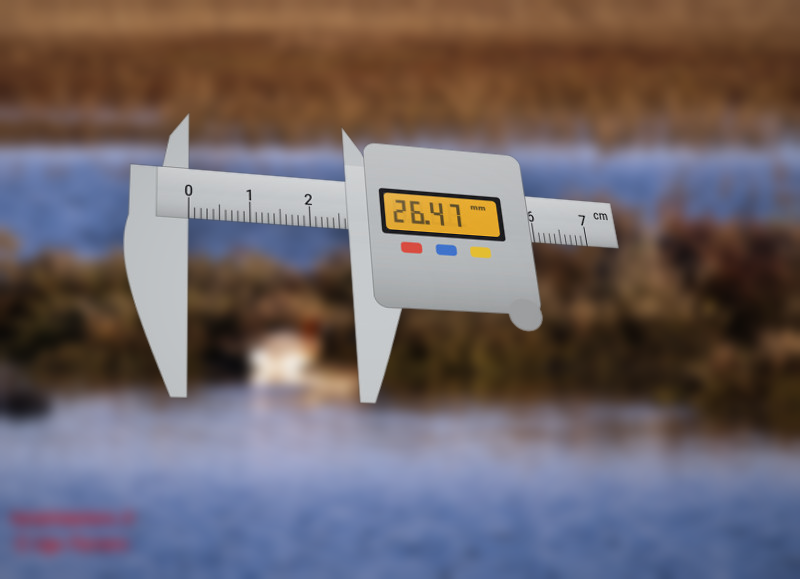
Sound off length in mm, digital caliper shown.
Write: 26.47 mm
